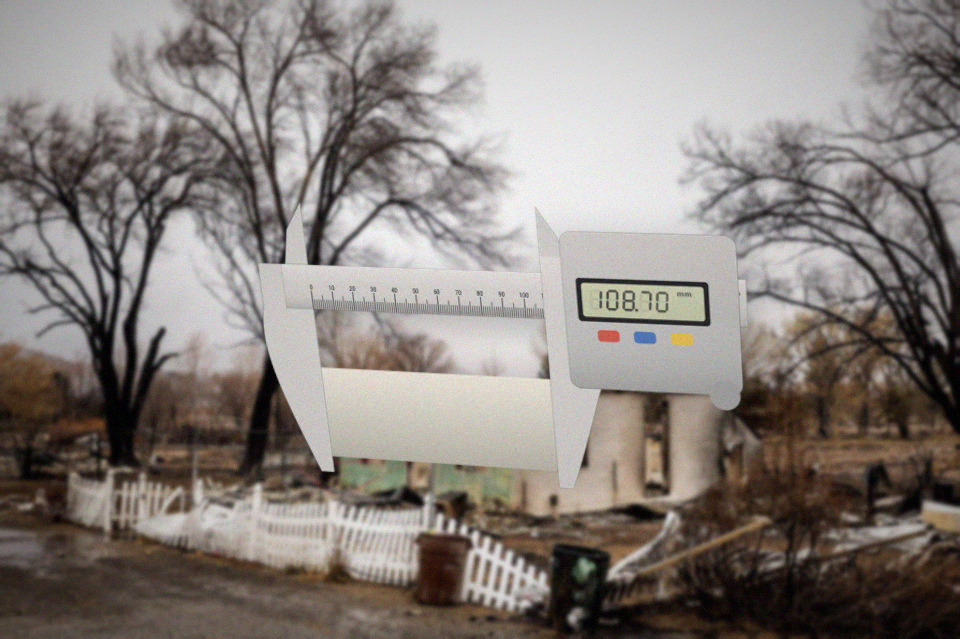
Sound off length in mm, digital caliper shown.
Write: 108.70 mm
